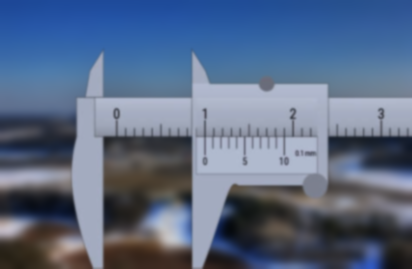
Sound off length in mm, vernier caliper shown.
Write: 10.0 mm
